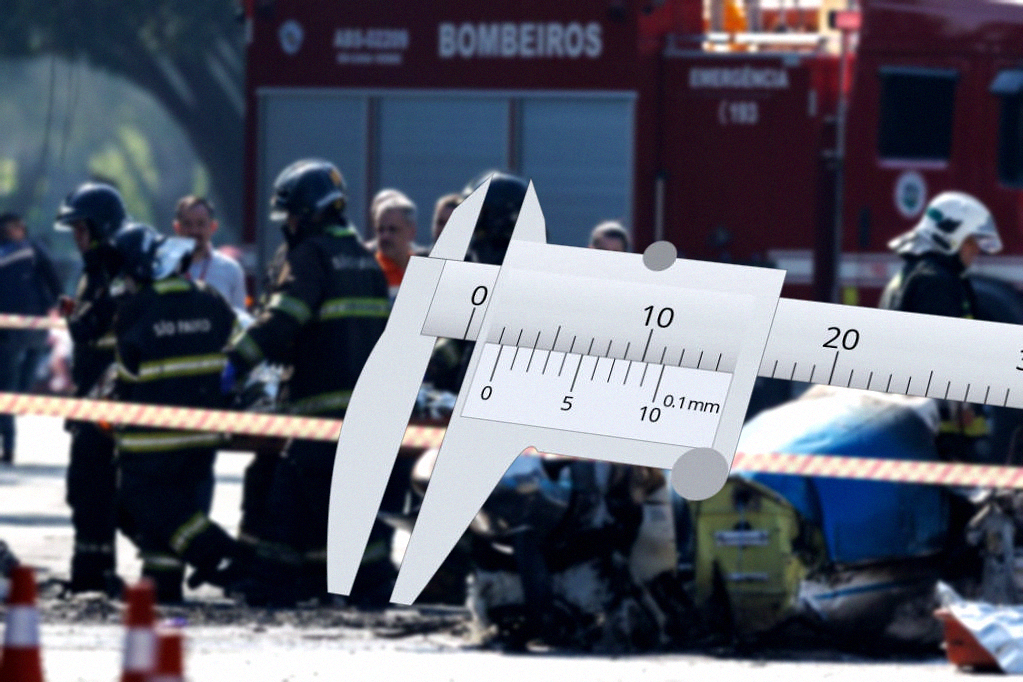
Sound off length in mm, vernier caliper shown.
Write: 2.2 mm
